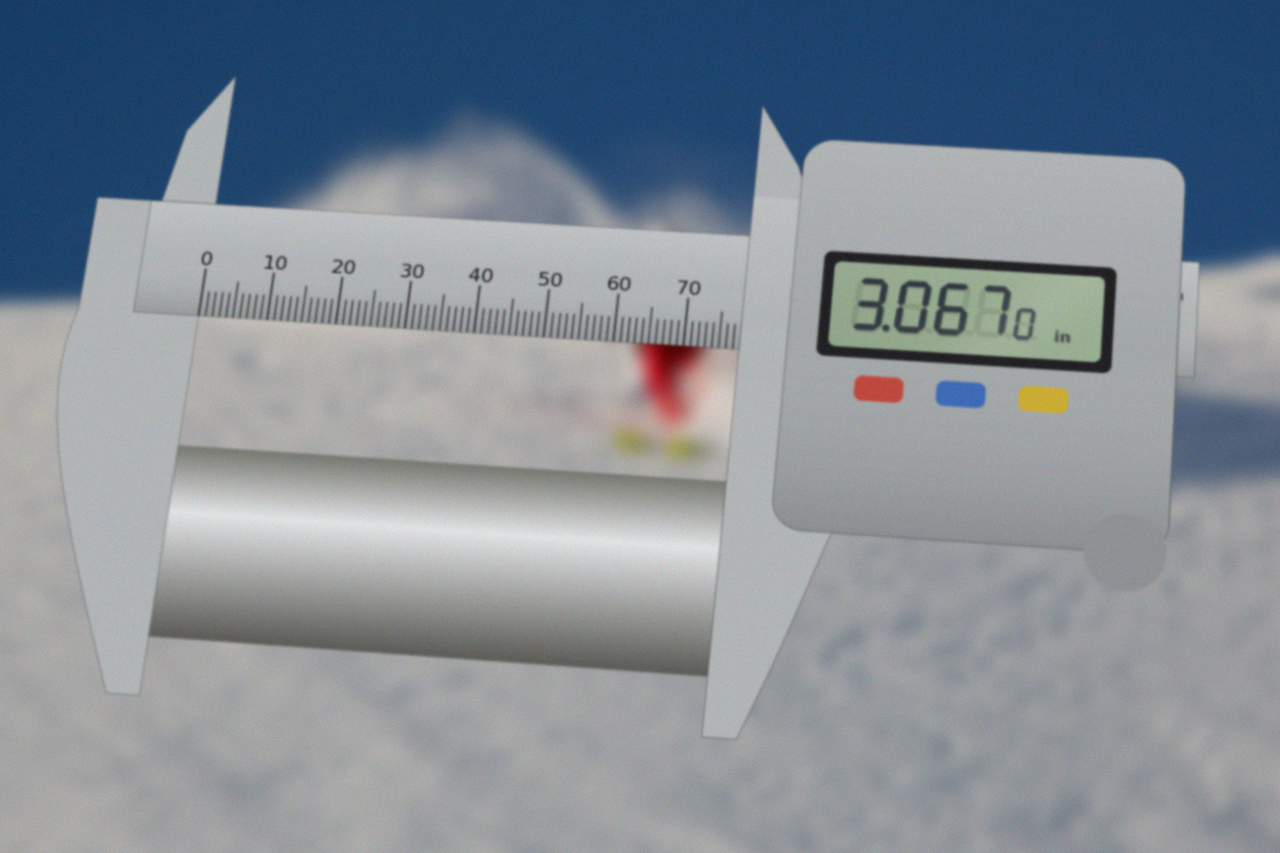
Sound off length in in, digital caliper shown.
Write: 3.0670 in
